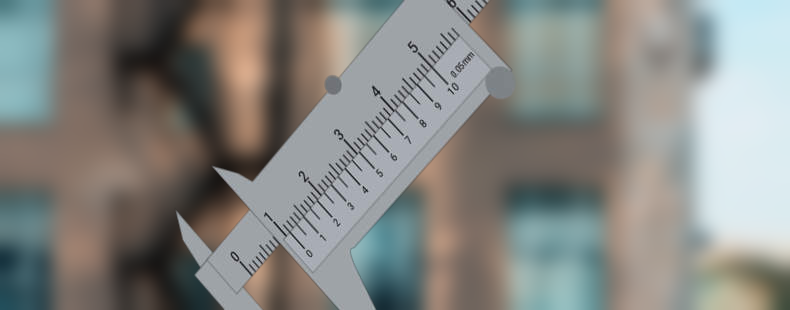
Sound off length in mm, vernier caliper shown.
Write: 11.0 mm
